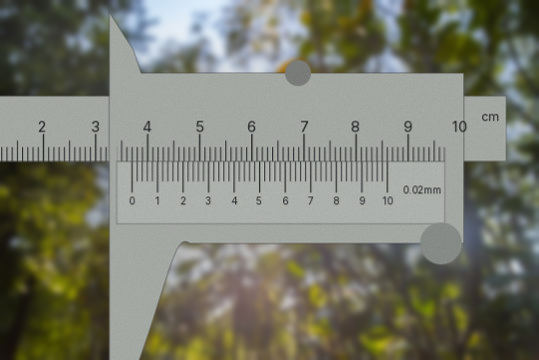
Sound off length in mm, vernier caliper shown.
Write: 37.0 mm
